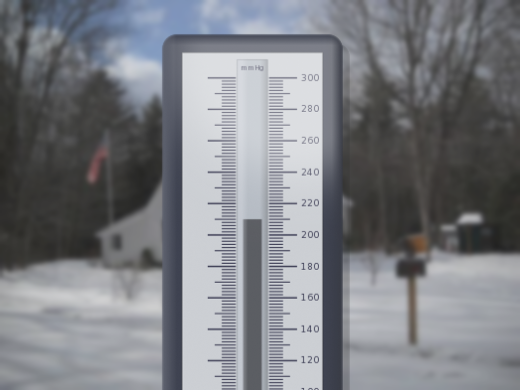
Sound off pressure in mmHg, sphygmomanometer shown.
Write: 210 mmHg
